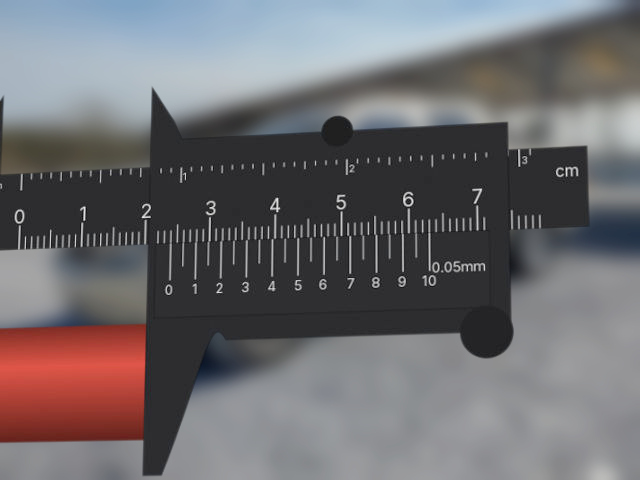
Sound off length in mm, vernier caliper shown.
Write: 24.0 mm
